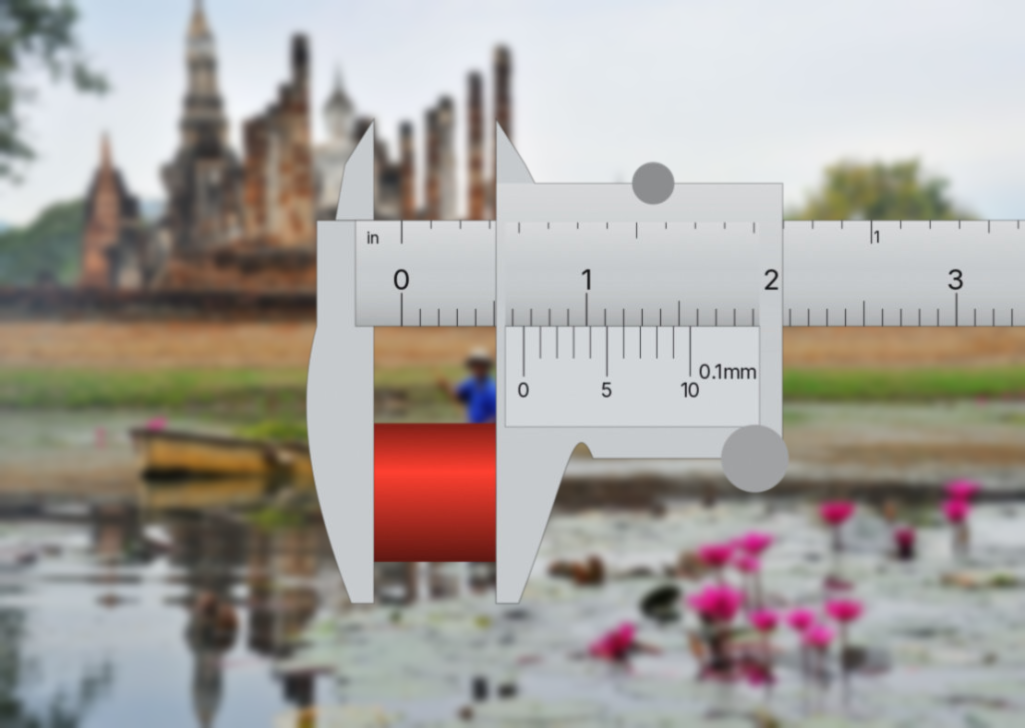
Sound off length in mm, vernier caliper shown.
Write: 6.6 mm
